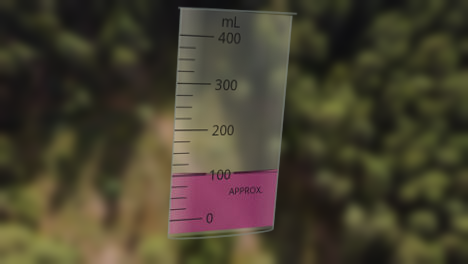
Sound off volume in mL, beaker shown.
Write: 100 mL
